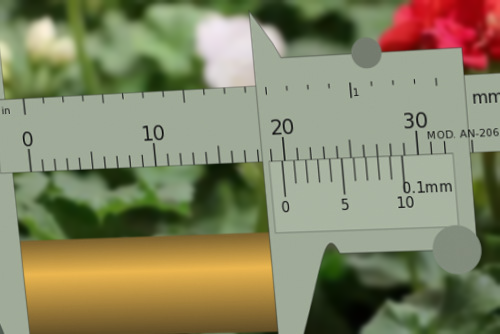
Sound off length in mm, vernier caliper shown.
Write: 19.8 mm
